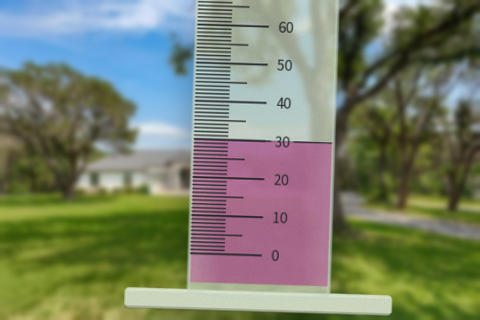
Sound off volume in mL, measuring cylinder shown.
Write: 30 mL
